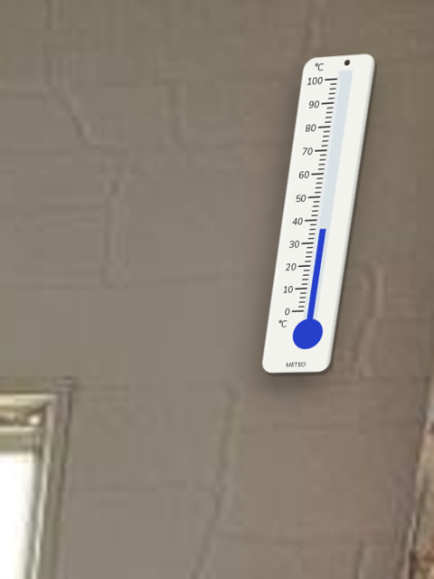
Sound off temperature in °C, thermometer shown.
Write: 36 °C
